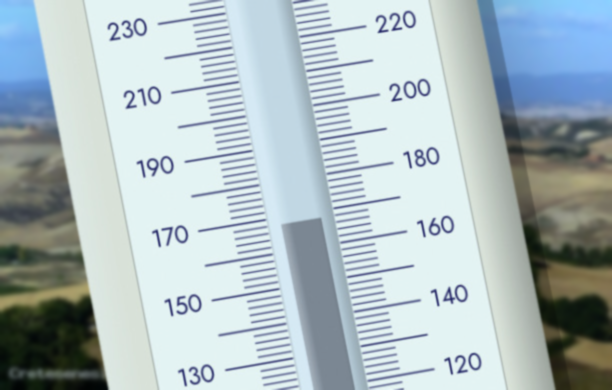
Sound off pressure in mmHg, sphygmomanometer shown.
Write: 168 mmHg
